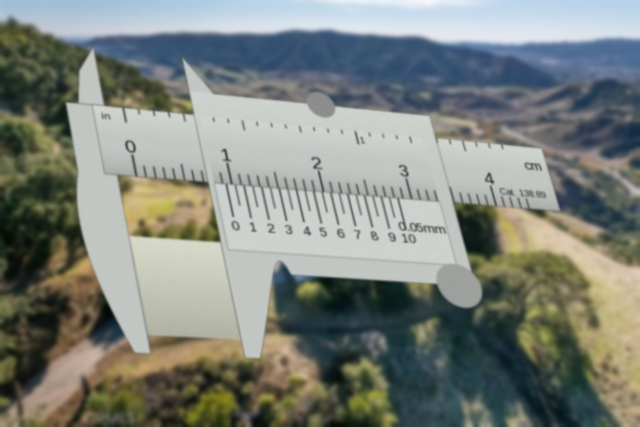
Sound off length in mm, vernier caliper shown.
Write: 9.4 mm
